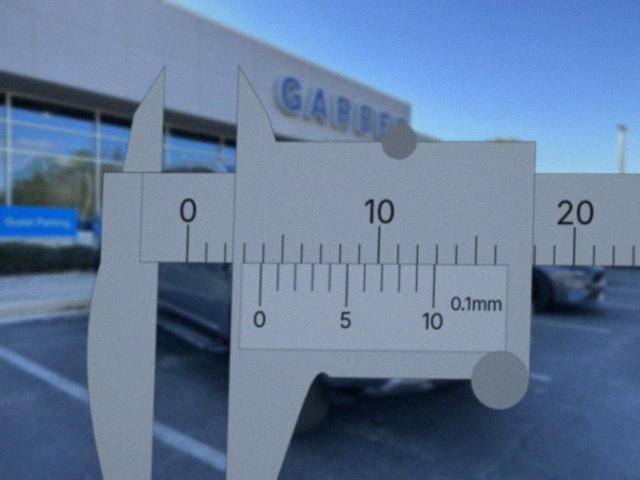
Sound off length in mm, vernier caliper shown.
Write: 3.9 mm
